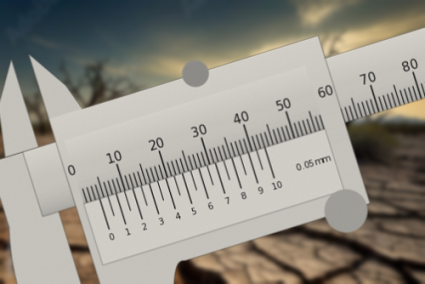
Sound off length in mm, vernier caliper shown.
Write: 4.0 mm
